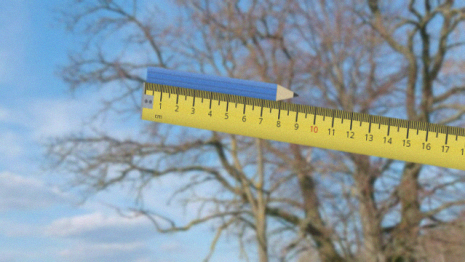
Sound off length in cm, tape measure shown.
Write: 9 cm
